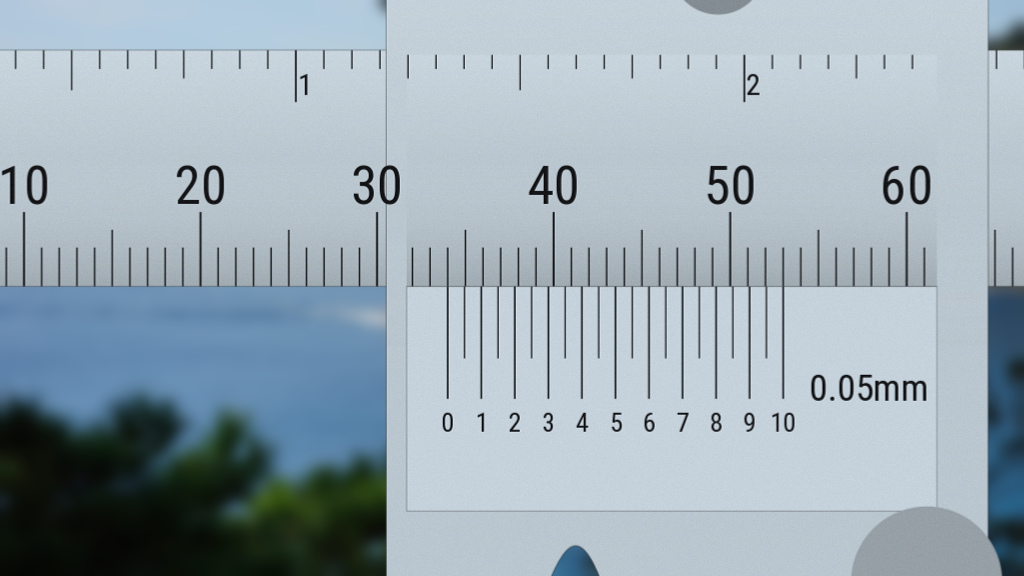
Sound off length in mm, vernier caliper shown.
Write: 34.0 mm
